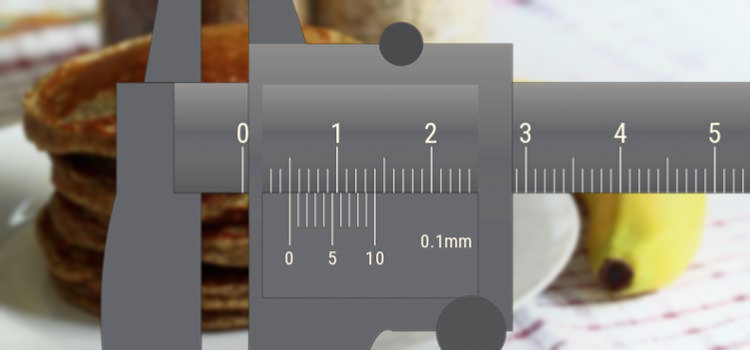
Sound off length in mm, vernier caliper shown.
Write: 5.0 mm
